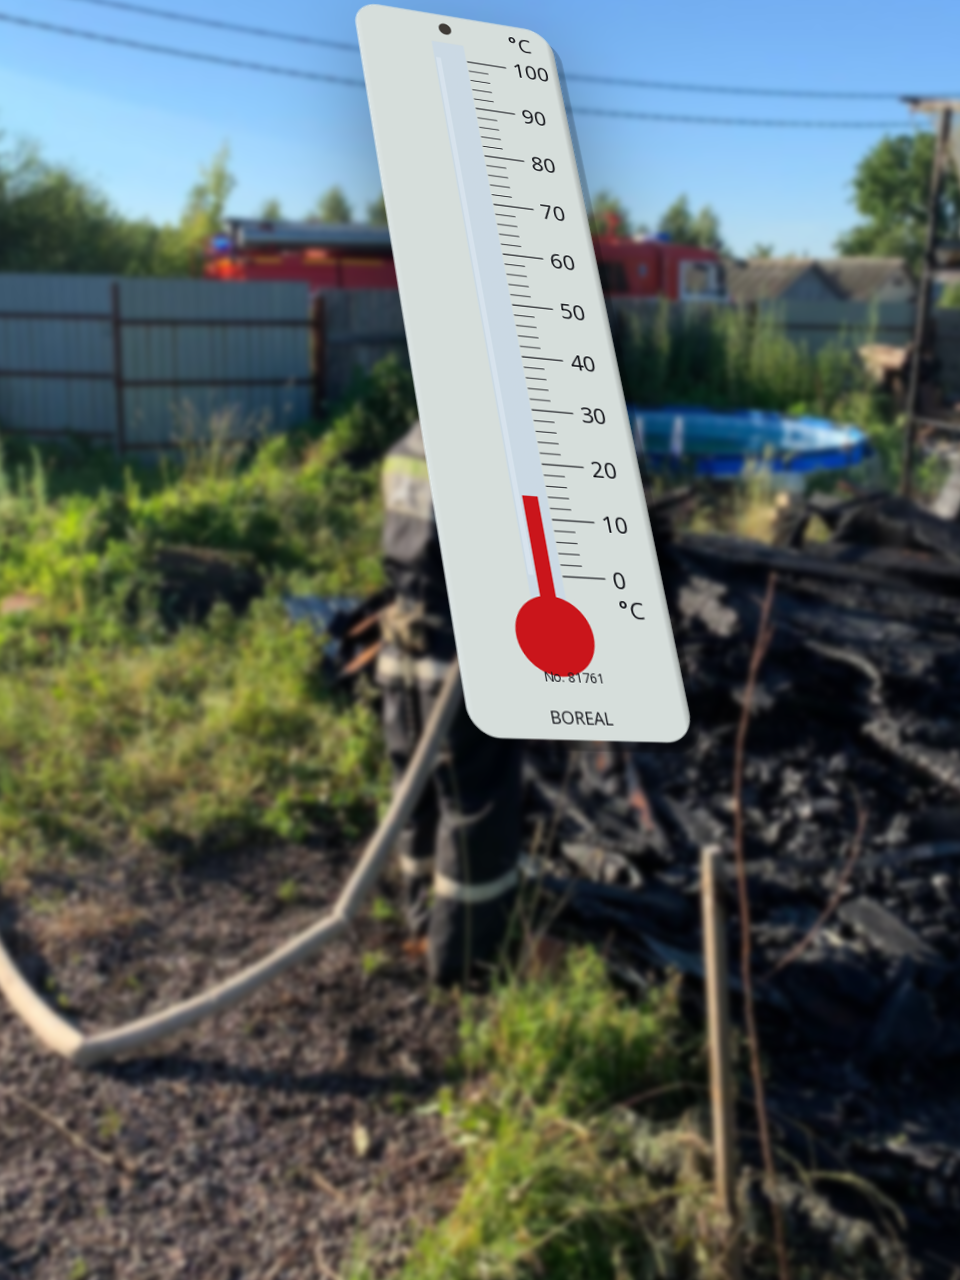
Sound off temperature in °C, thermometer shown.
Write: 14 °C
